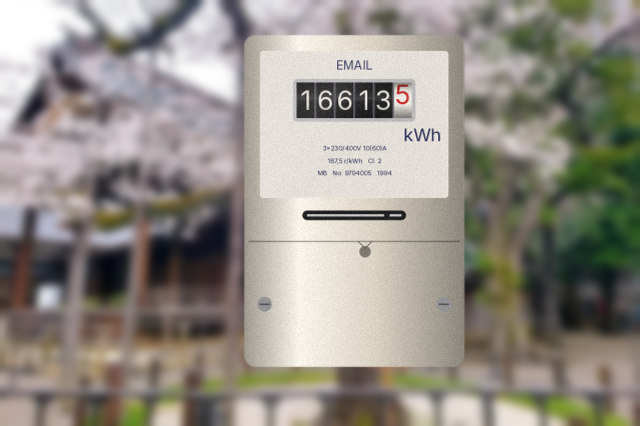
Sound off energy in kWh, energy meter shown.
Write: 16613.5 kWh
